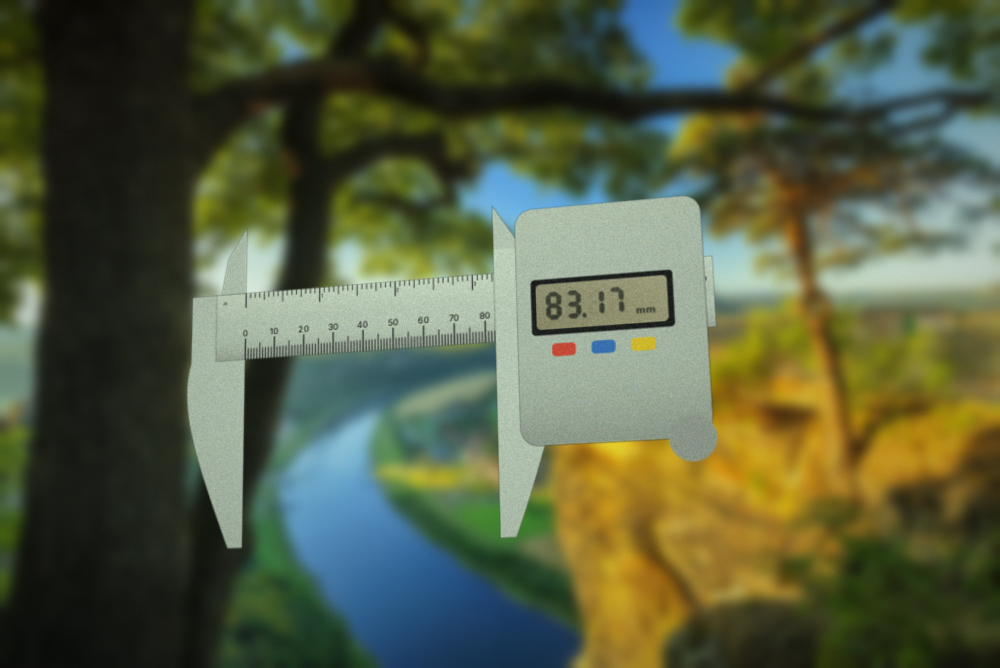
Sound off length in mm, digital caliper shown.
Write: 83.17 mm
